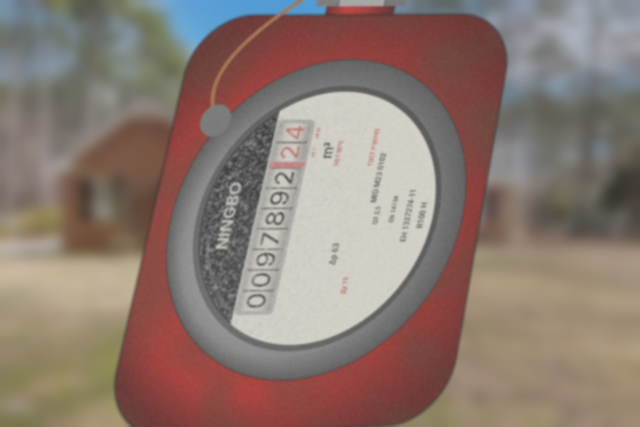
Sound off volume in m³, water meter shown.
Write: 97892.24 m³
